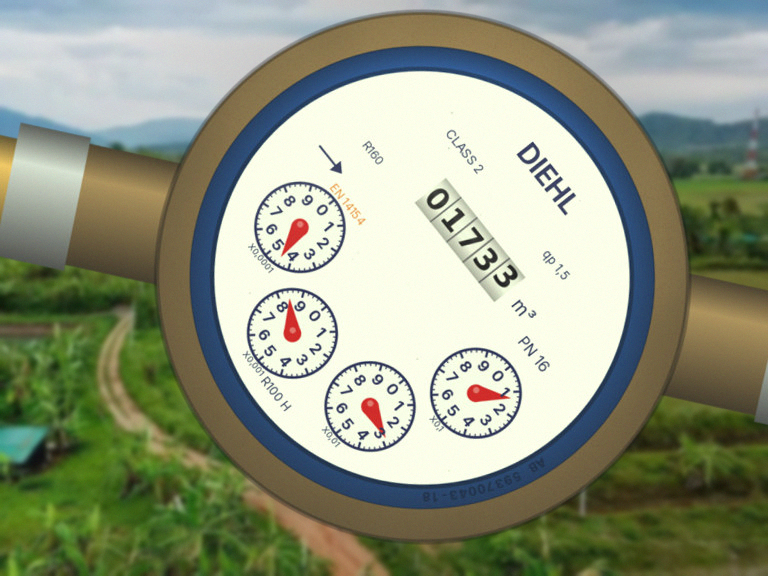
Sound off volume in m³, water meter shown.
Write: 1733.1284 m³
